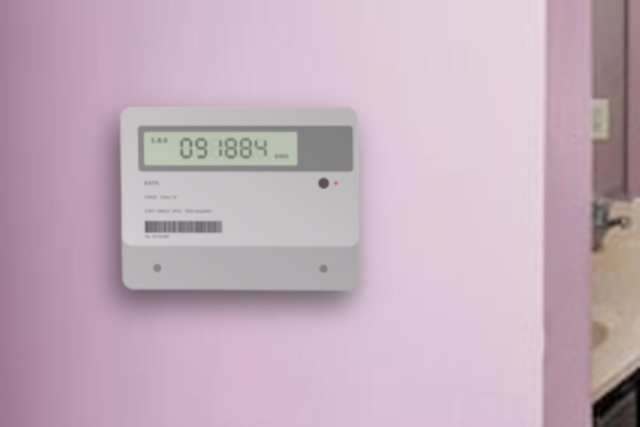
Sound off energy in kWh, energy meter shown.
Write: 91884 kWh
